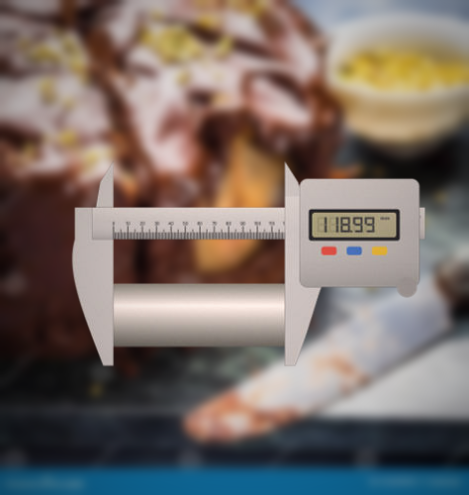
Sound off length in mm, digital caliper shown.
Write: 118.99 mm
